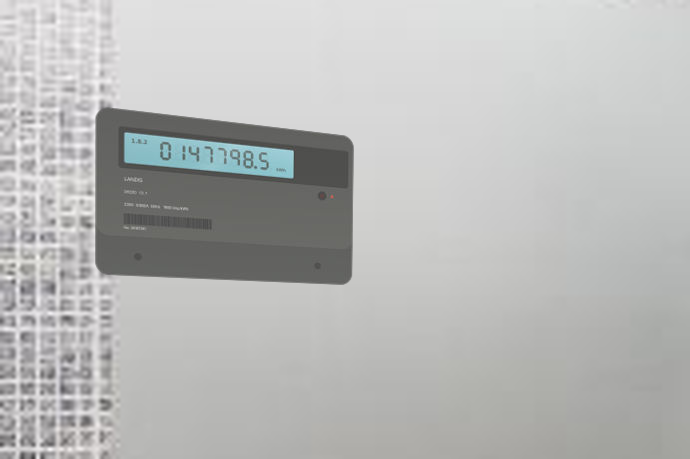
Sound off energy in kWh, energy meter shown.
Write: 147798.5 kWh
